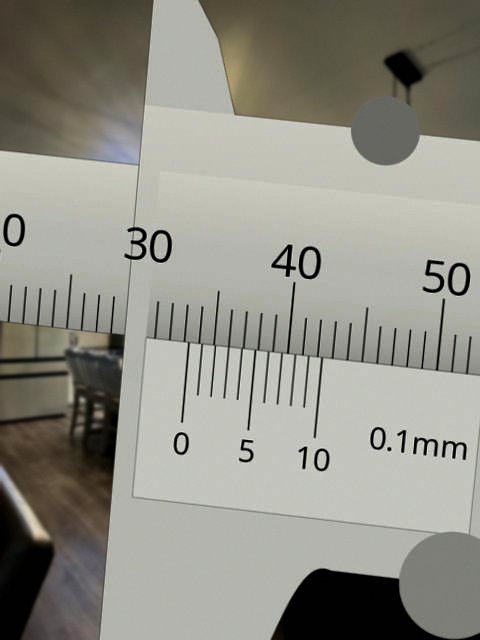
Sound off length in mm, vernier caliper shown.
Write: 33.3 mm
